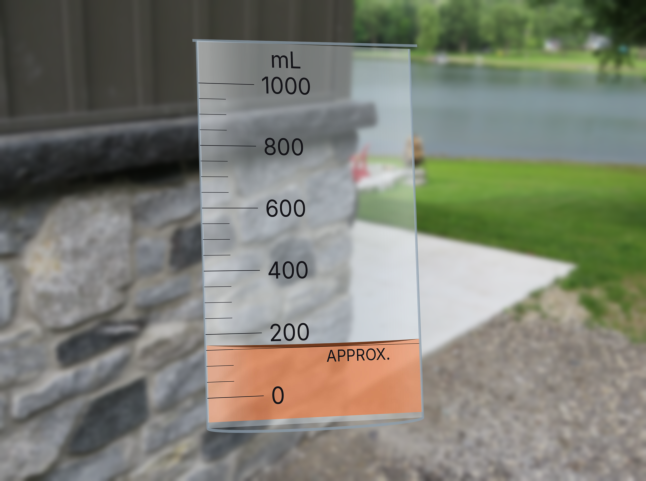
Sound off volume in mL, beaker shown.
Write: 150 mL
